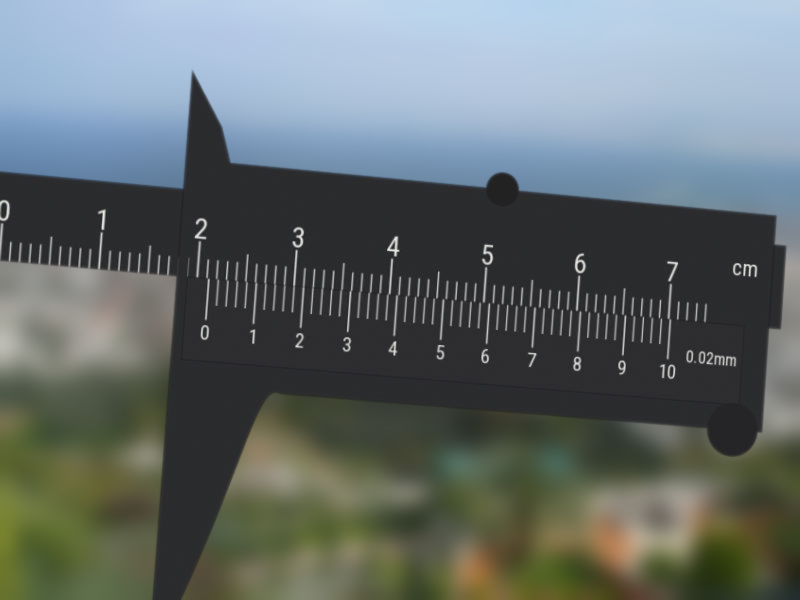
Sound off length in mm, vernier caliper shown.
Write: 21.2 mm
